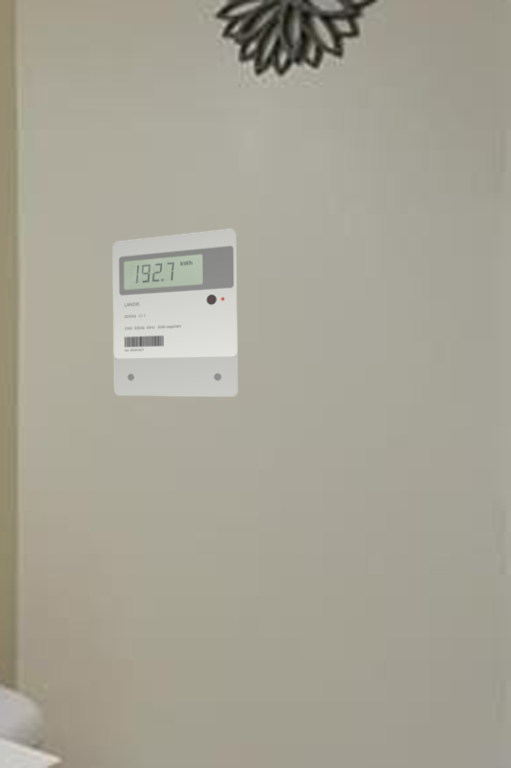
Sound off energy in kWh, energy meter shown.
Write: 192.7 kWh
